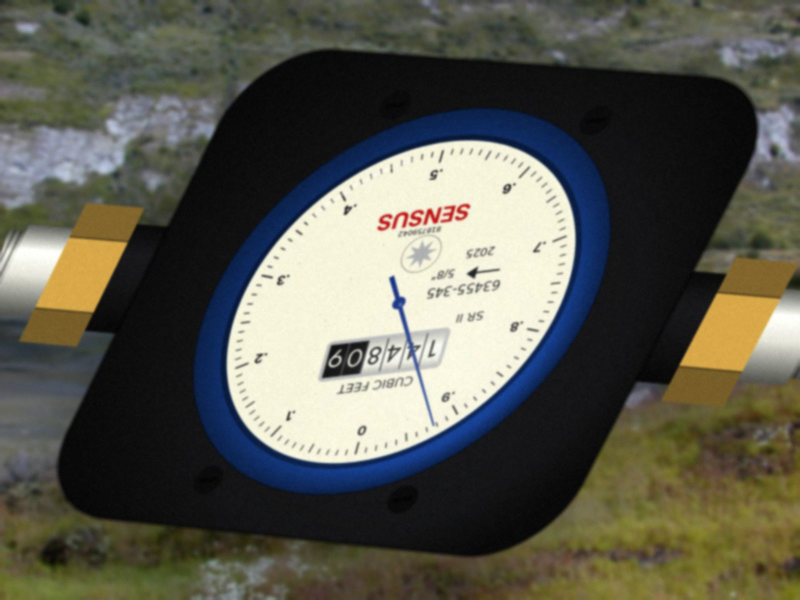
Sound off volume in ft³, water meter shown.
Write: 144808.92 ft³
